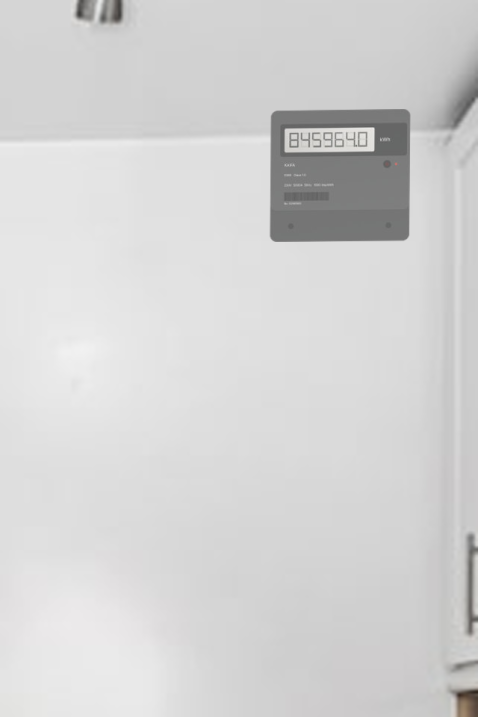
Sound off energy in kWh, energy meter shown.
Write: 845964.0 kWh
